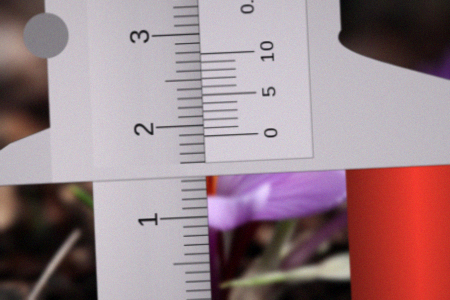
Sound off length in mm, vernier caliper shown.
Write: 18.8 mm
